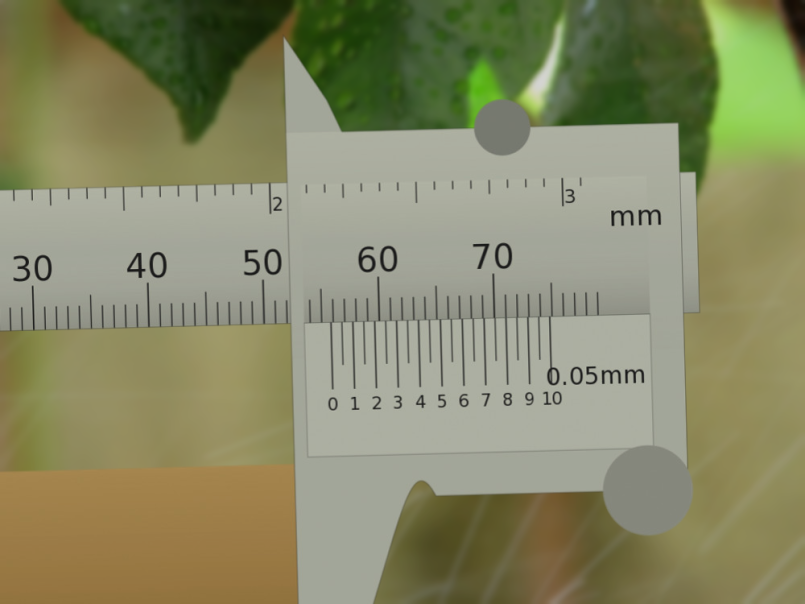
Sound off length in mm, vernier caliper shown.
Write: 55.8 mm
